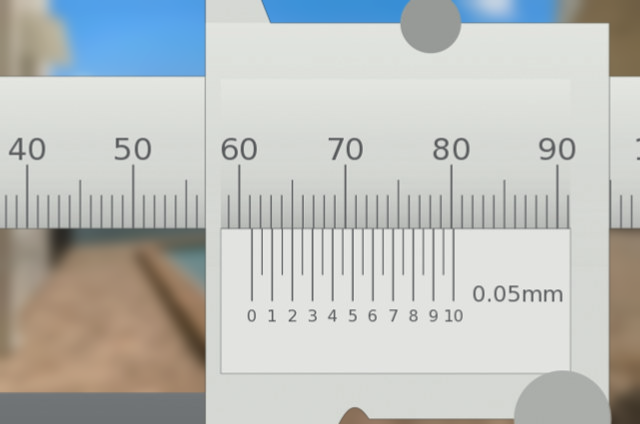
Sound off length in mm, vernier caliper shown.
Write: 61.2 mm
